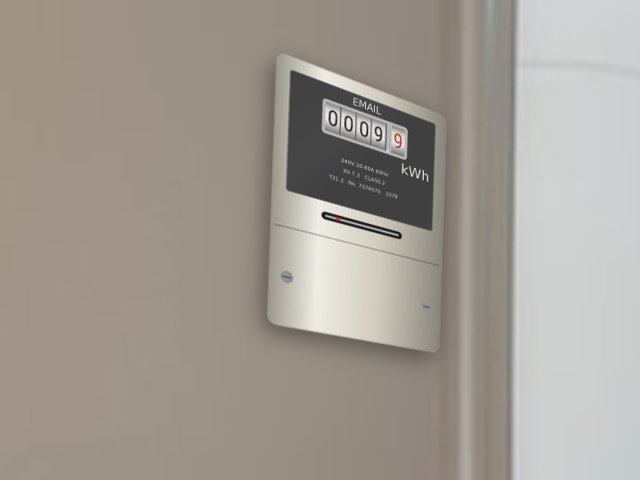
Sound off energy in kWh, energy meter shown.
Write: 9.9 kWh
